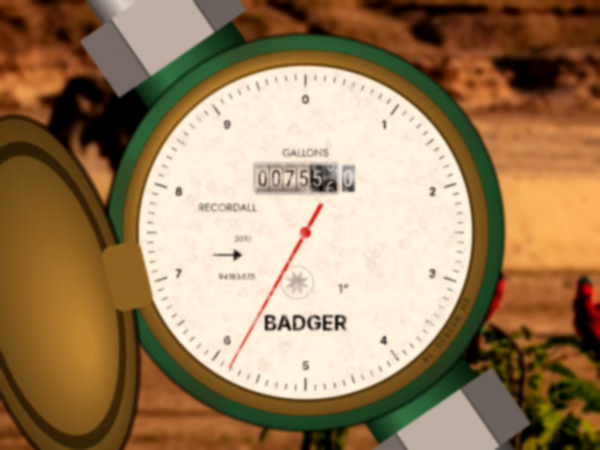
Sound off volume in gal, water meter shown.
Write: 75555.8 gal
